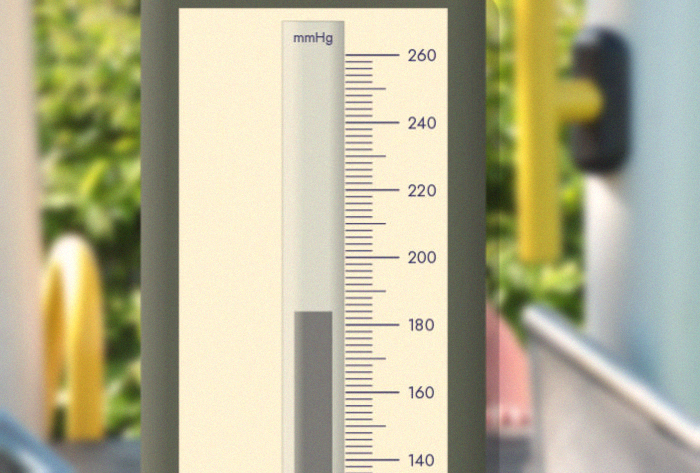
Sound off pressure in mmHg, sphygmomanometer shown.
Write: 184 mmHg
